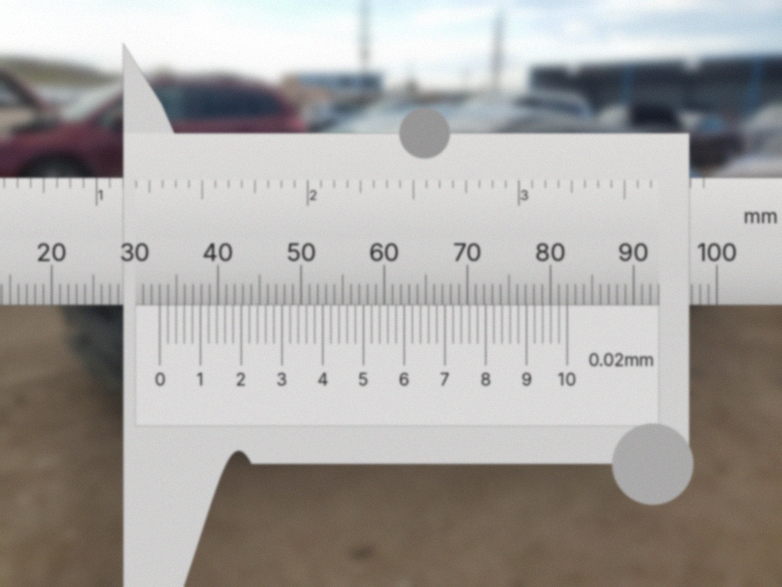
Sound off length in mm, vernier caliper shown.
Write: 33.0 mm
